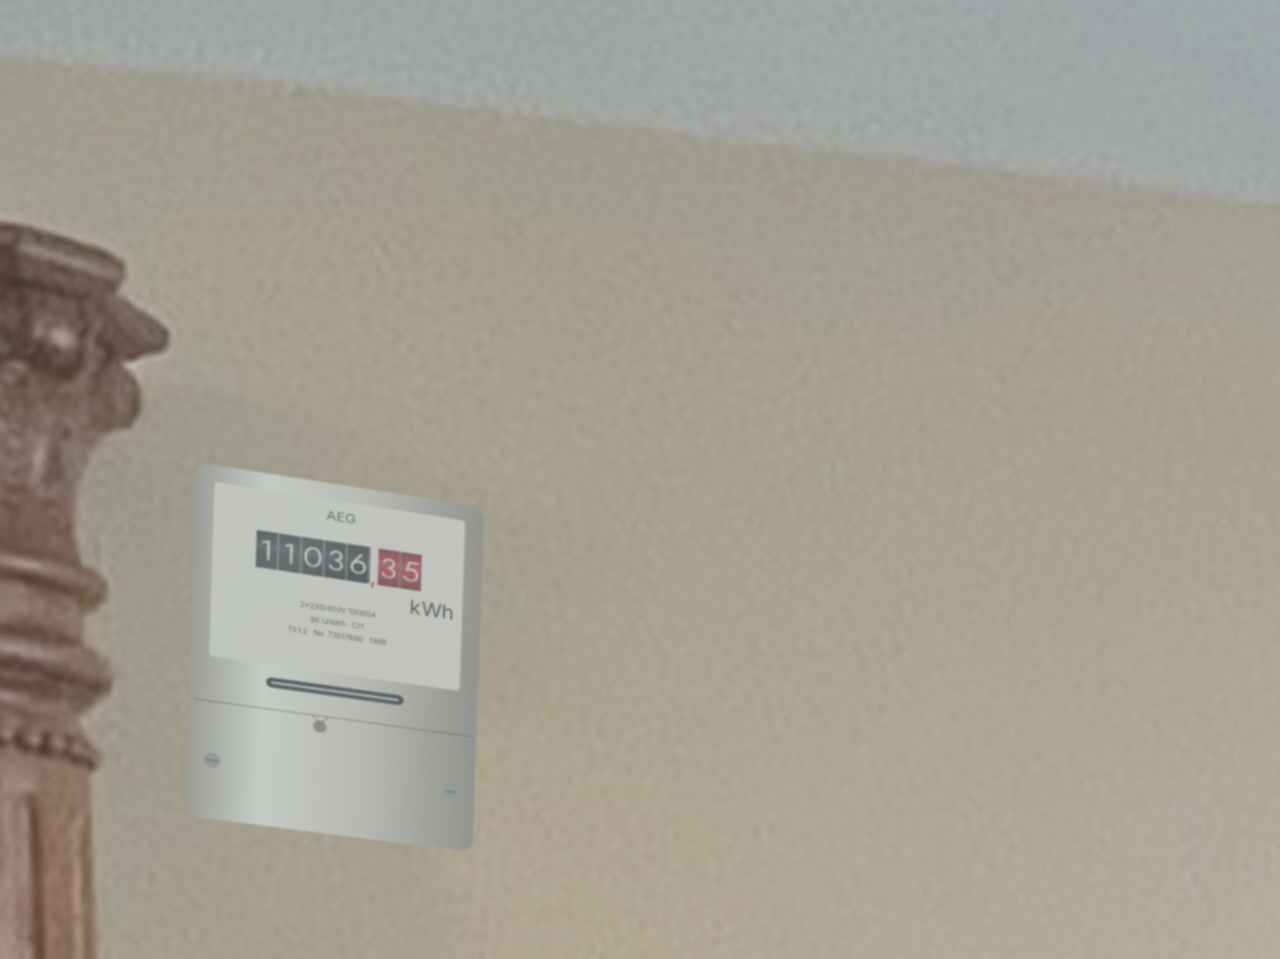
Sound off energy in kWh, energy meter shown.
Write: 11036.35 kWh
